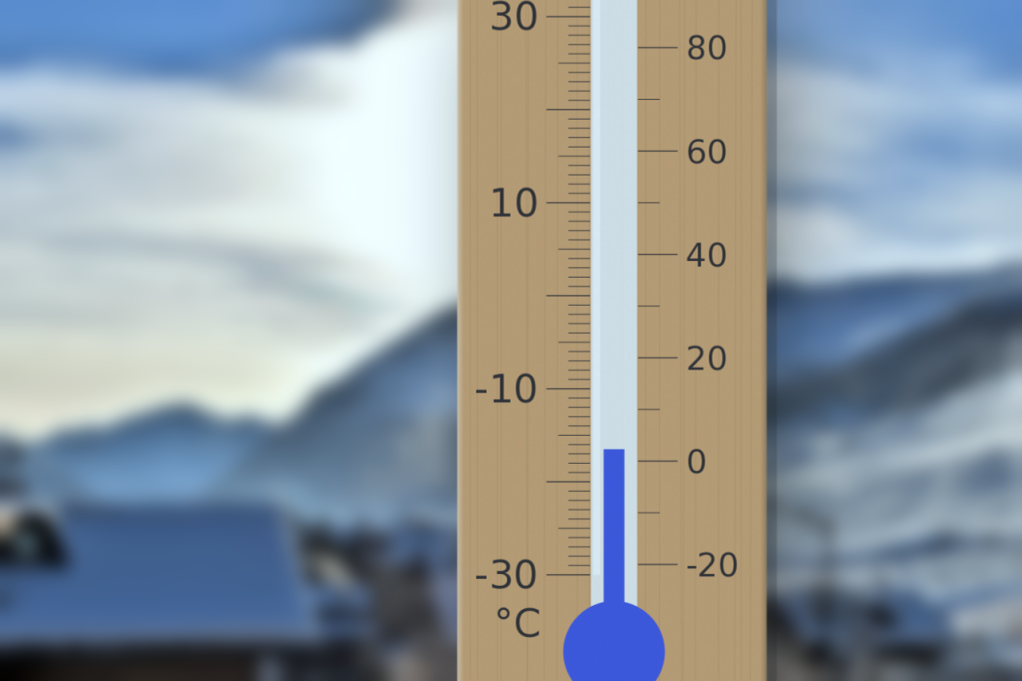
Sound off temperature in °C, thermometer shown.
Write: -16.5 °C
